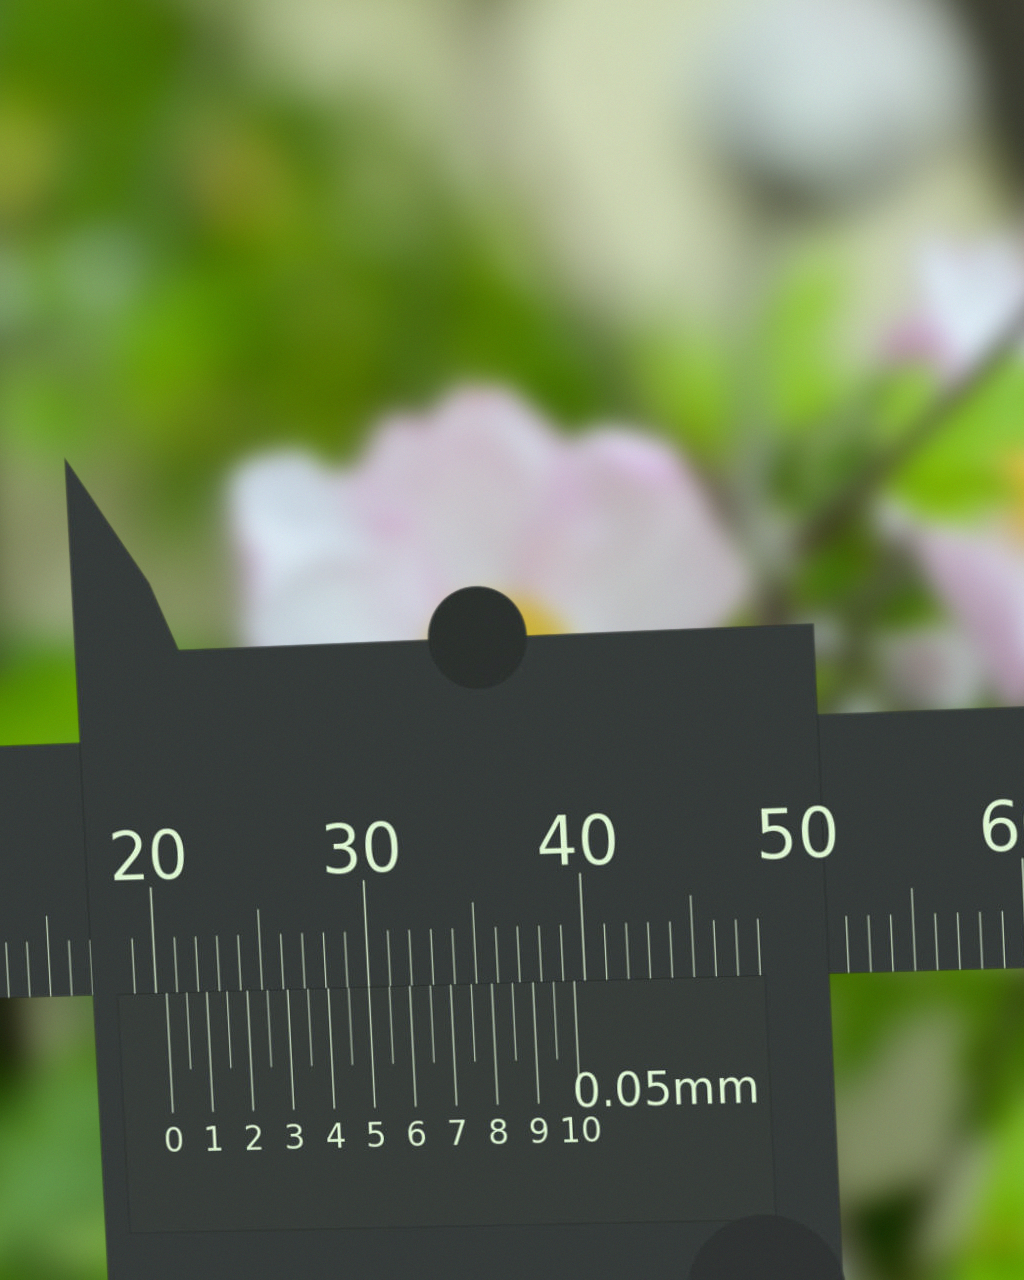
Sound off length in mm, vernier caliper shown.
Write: 20.5 mm
